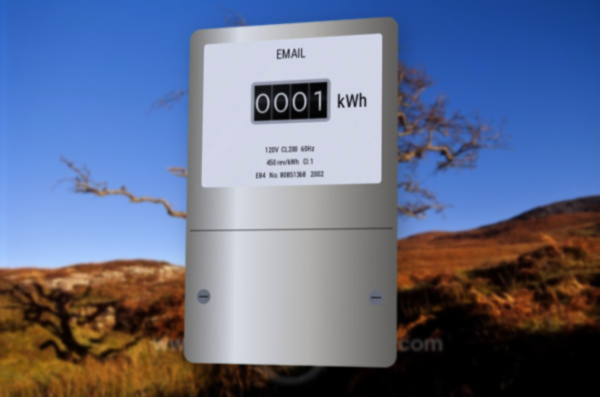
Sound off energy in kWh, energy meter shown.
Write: 1 kWh
